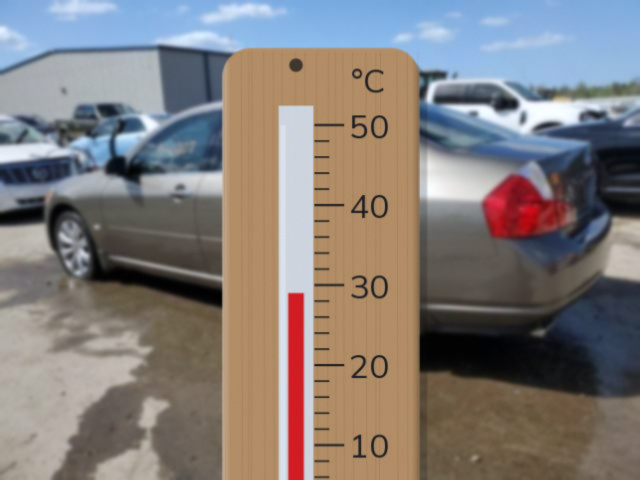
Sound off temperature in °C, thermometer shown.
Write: 29 °C
